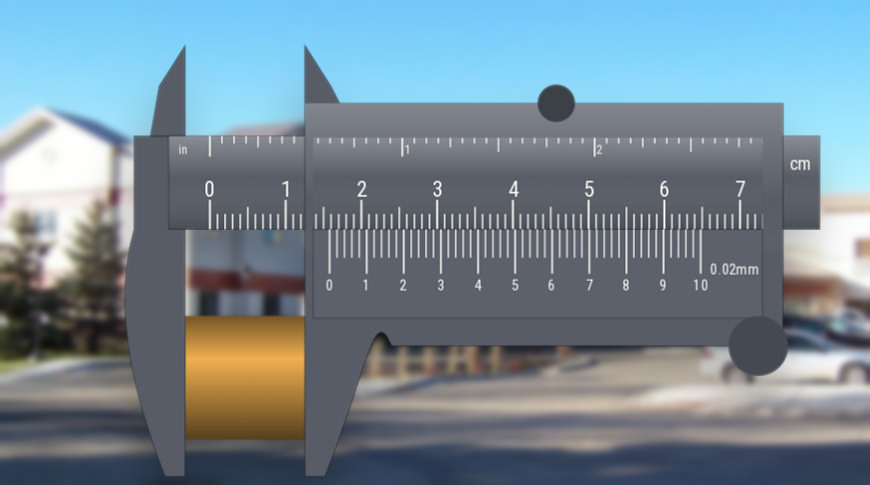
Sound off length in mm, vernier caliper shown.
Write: 15.8 mm
